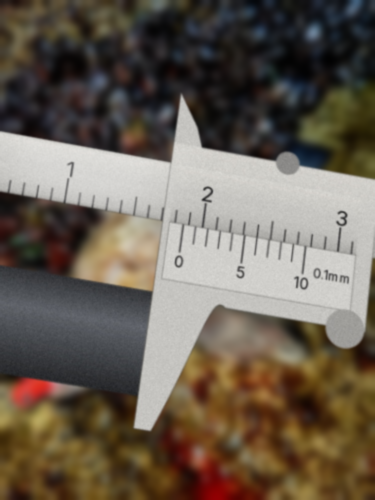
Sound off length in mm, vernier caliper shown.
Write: 18.6 mm
